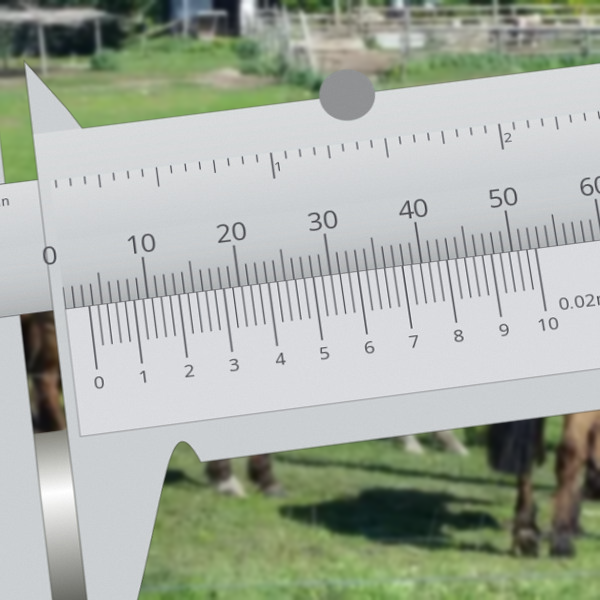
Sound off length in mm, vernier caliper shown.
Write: 3.6 mm
